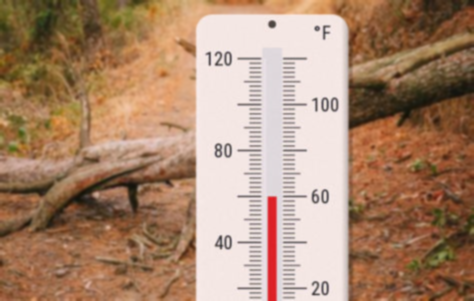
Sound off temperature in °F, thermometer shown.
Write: 60 °F
